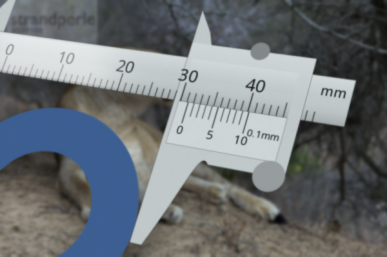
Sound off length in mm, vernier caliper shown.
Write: 31.2 mm
